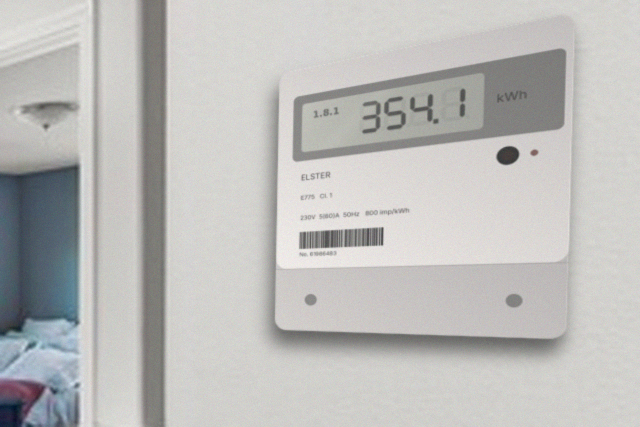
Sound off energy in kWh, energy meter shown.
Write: 354.1 kWh
